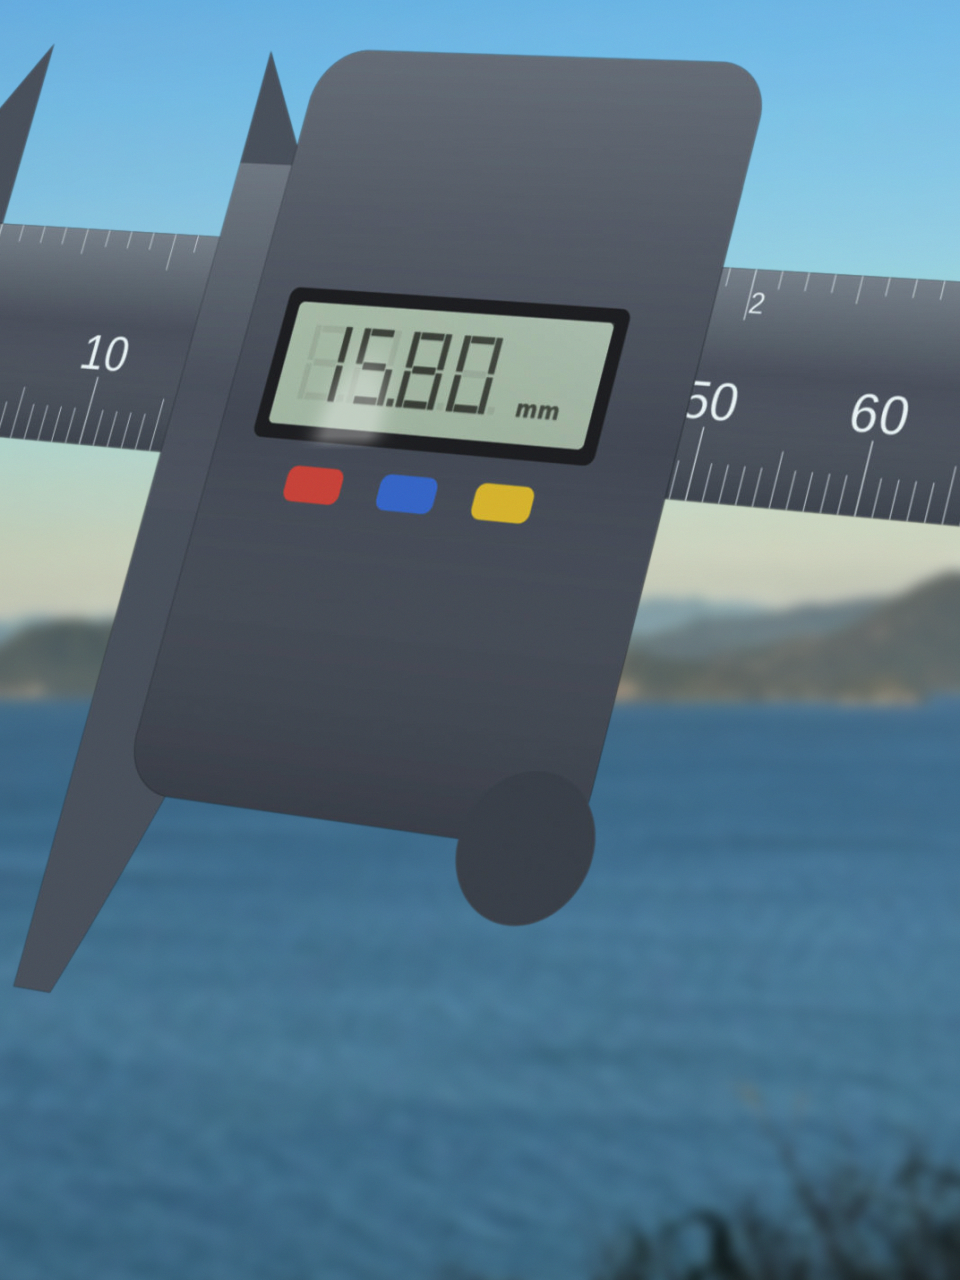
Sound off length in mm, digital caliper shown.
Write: 15.80 mm
